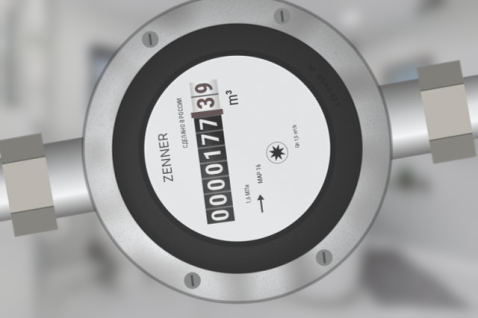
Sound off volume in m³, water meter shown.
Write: 177.39 m³
